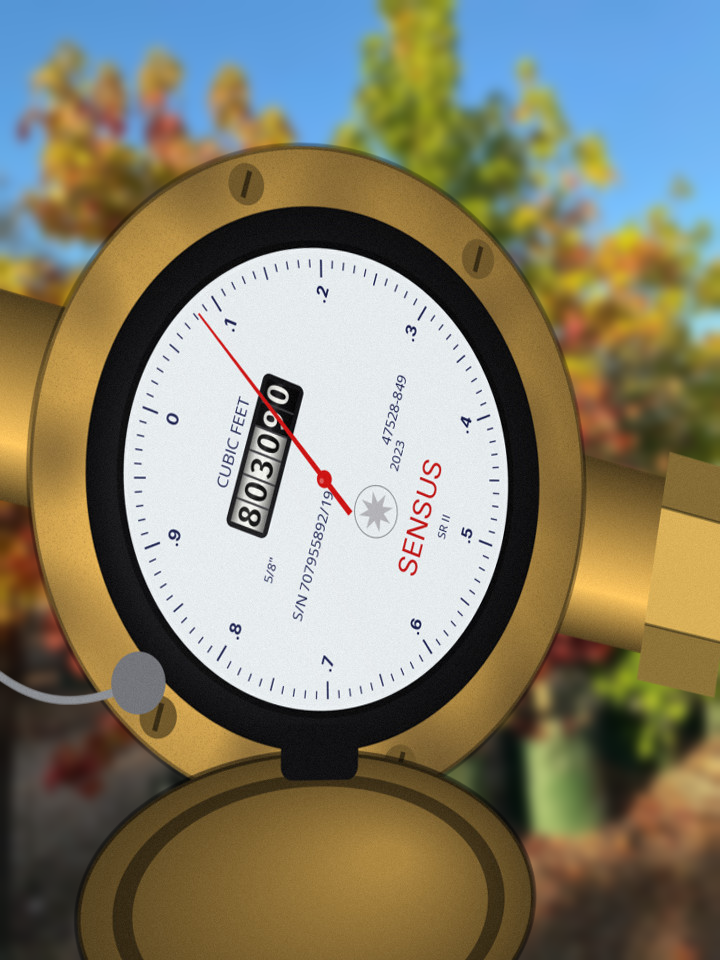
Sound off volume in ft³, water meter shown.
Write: 803090.08 ft³
